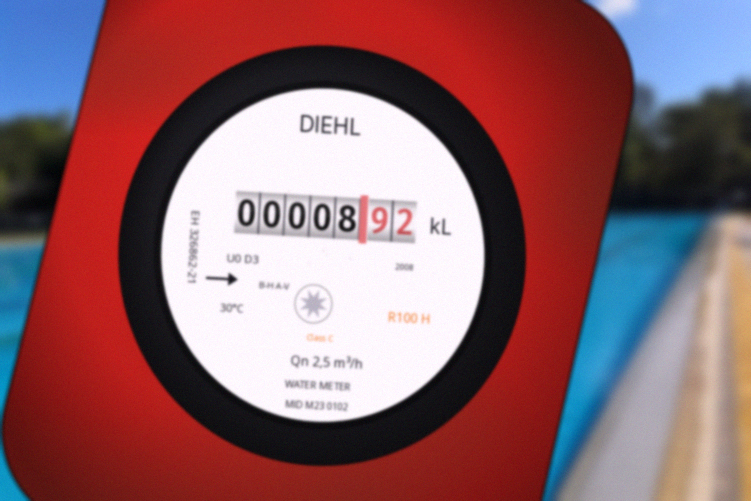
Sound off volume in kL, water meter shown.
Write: 8.92 kL
